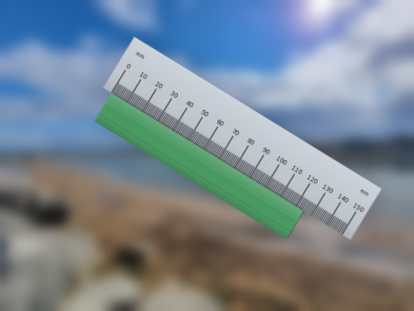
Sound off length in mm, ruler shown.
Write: 125 mm
